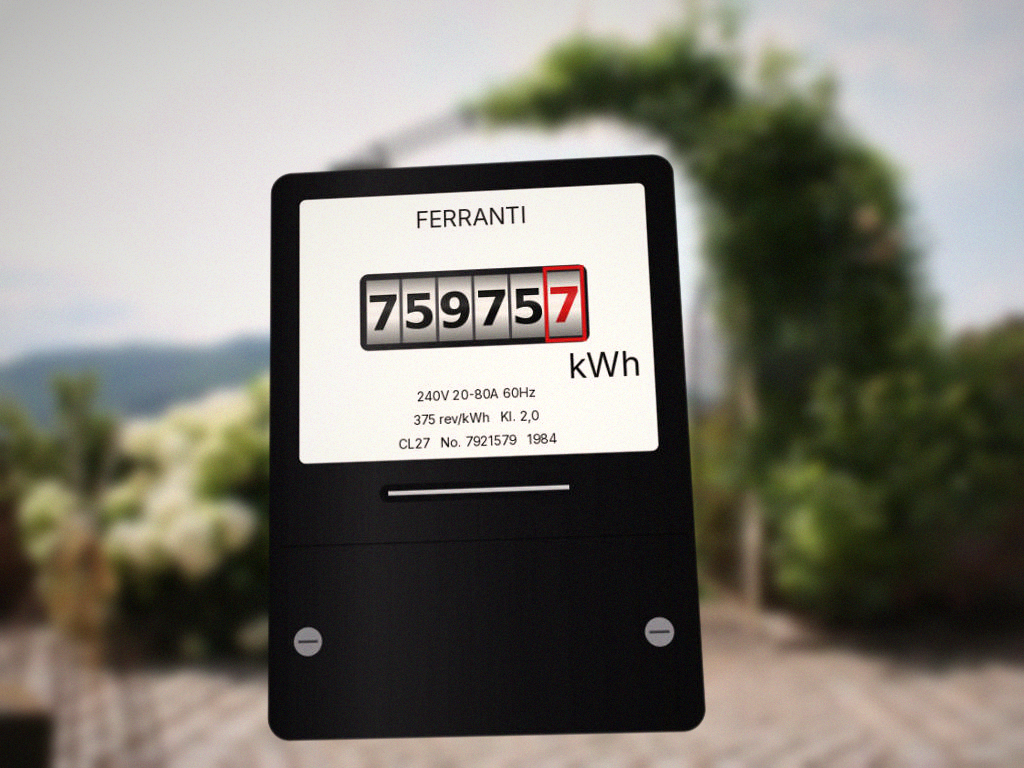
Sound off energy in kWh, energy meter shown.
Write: 75975.7 kWh
